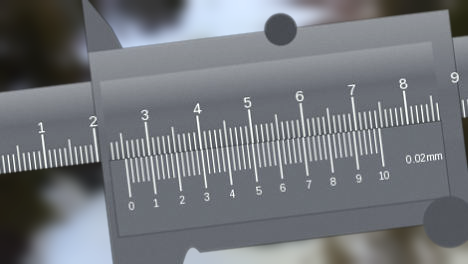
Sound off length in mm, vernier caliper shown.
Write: 25.4 mm
